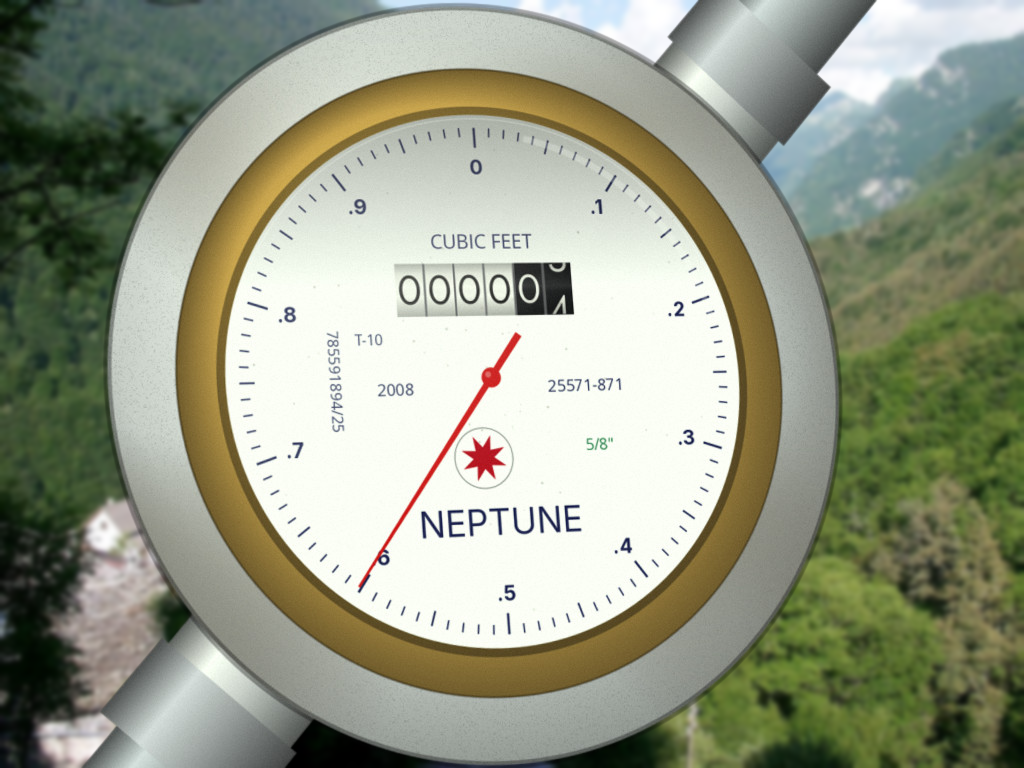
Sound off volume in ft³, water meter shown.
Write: 3.60 ft³
